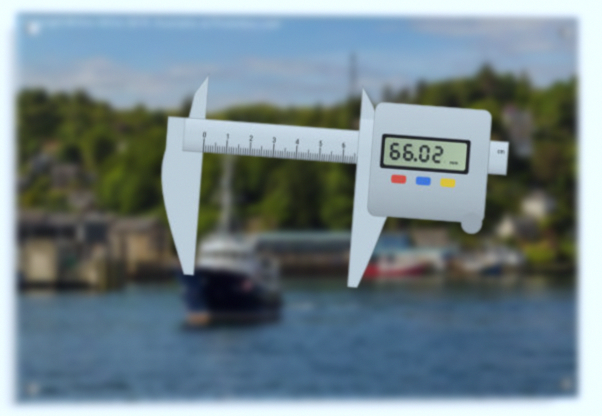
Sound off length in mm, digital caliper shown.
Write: 66.02 mm
